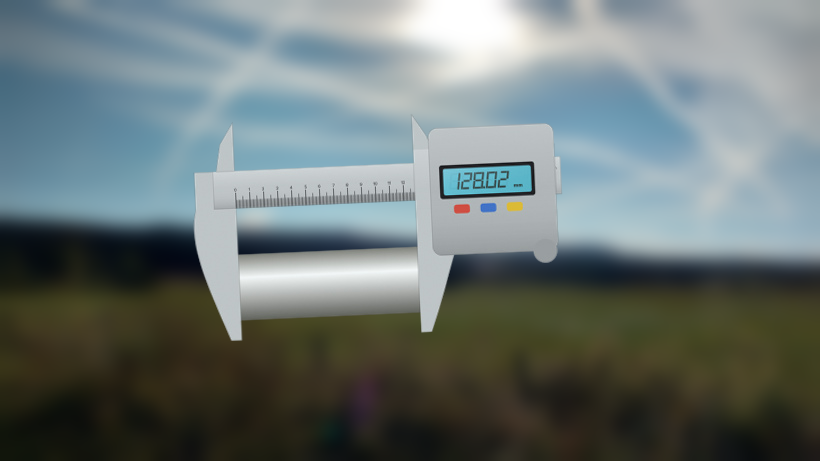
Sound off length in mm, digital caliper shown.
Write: 128.02 mm
